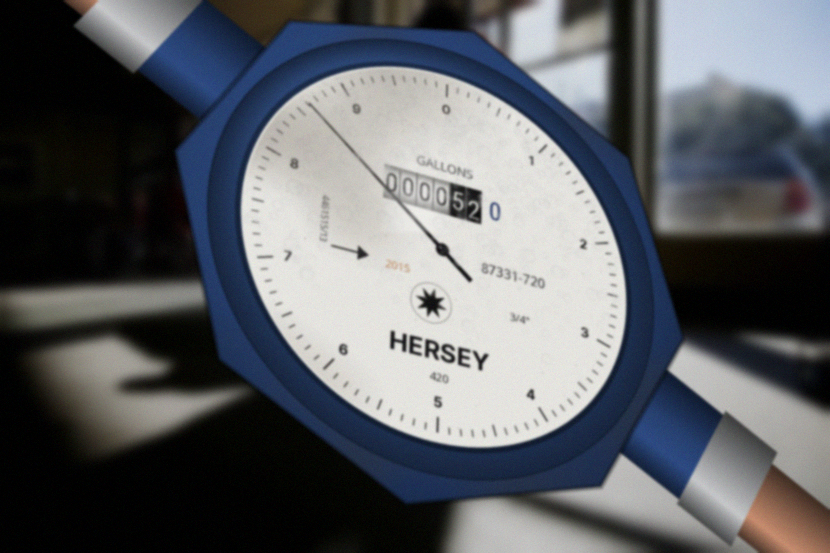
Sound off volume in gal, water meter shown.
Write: 518.6 gal
